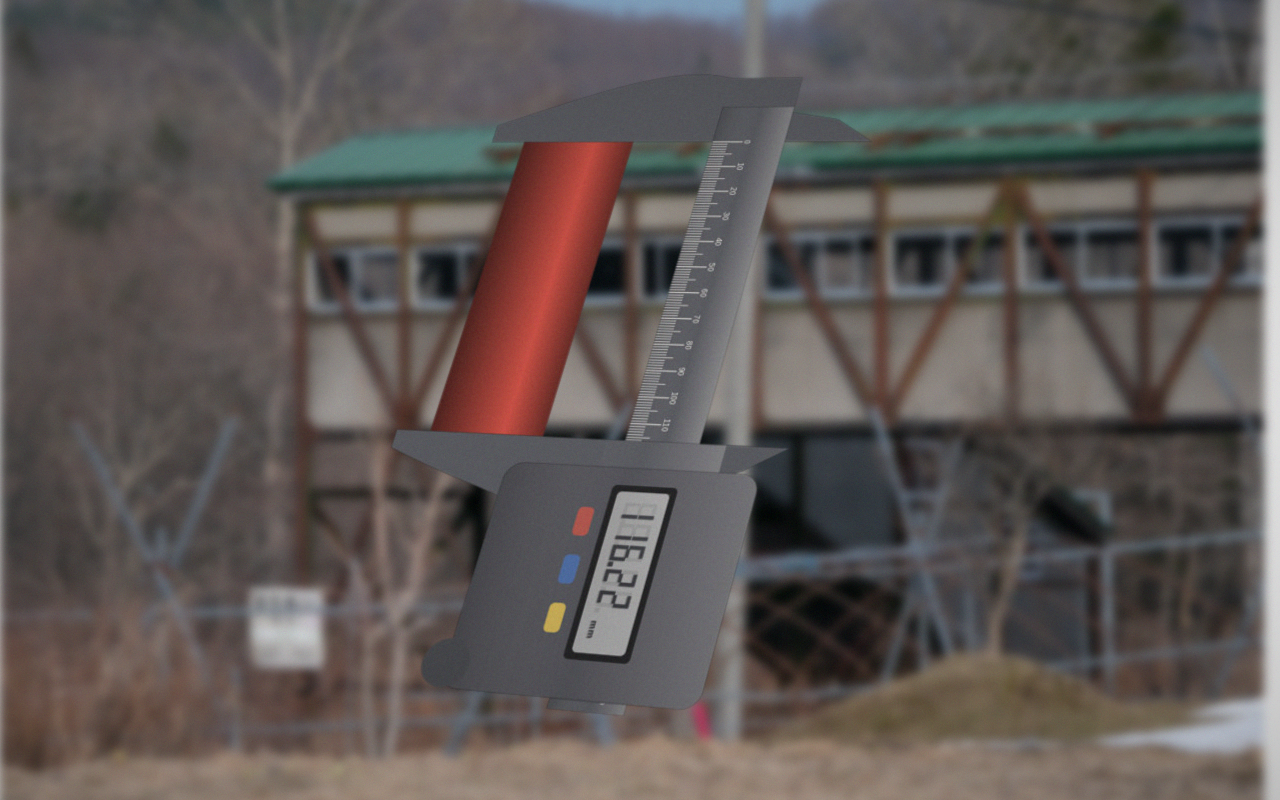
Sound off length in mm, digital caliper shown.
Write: 116.22 mm
